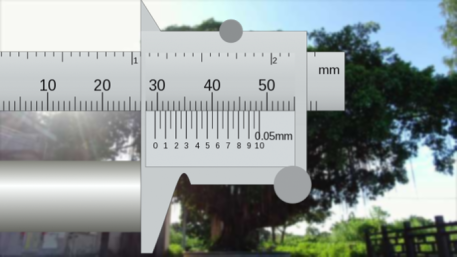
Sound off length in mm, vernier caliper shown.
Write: 29.6 mm
